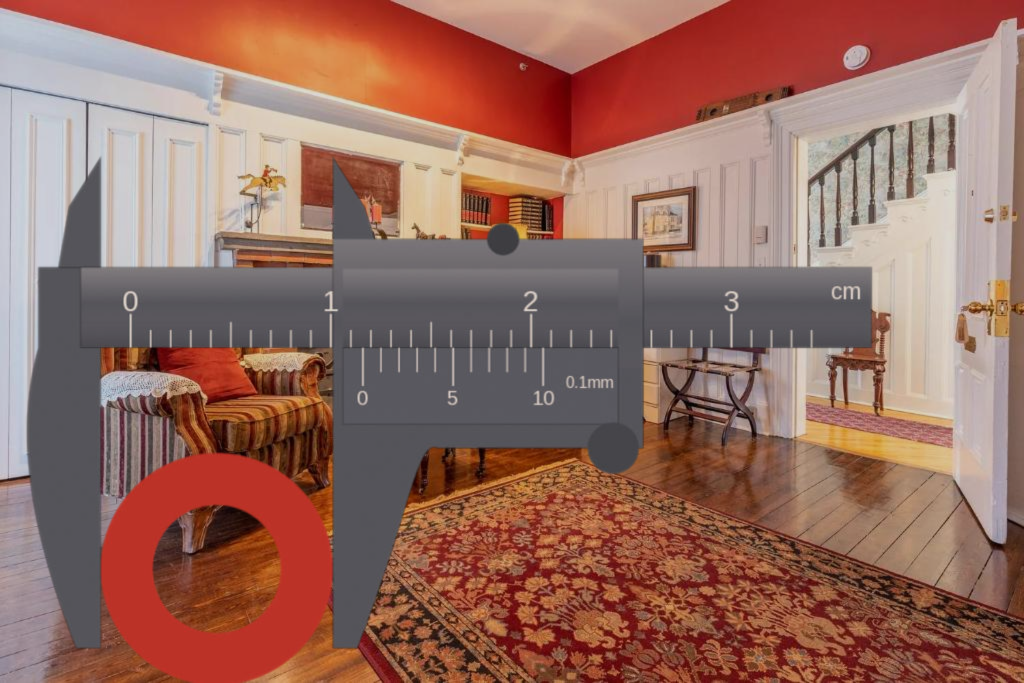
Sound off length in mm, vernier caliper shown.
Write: 11.6 mm
